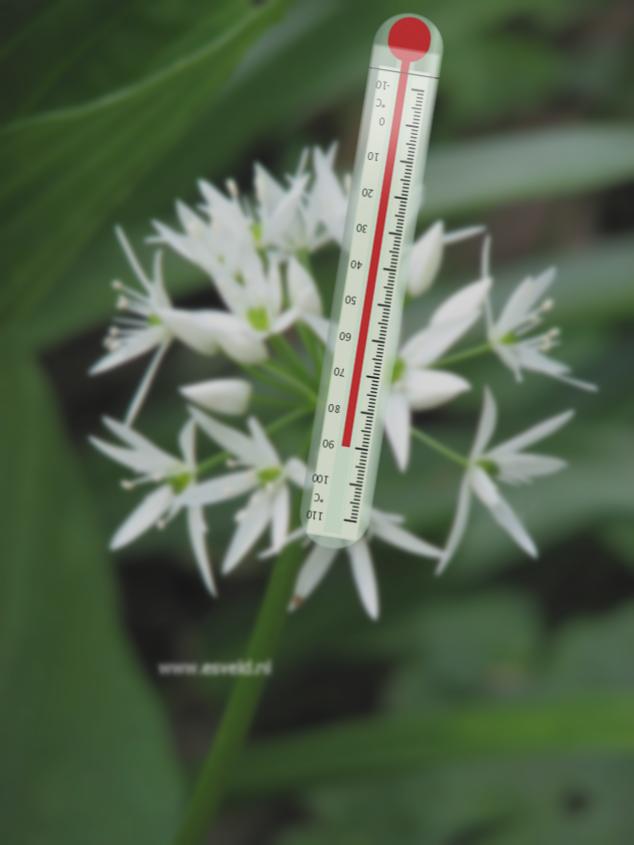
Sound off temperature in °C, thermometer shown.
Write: 90 °C
